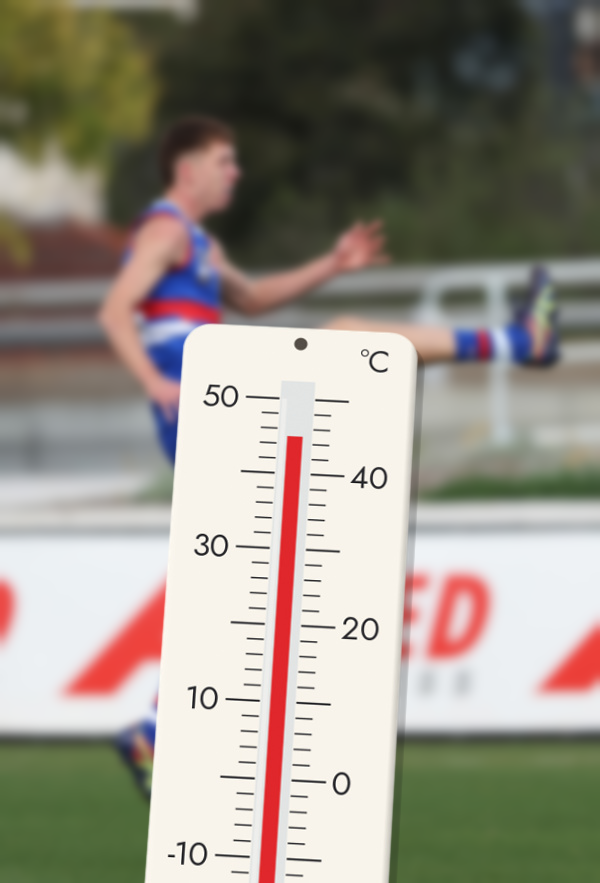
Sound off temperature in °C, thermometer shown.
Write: 45 °C
